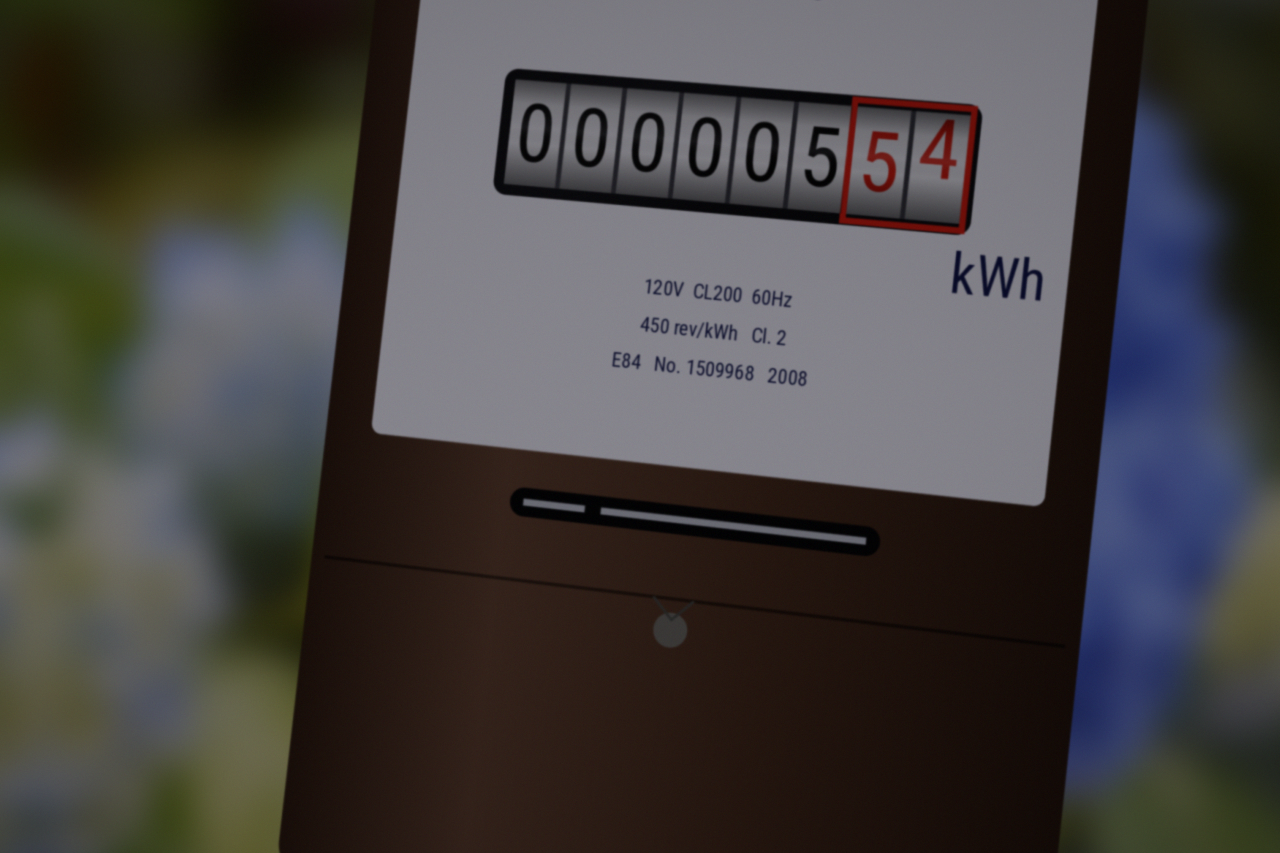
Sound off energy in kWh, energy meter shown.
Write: 5.54 kWh
